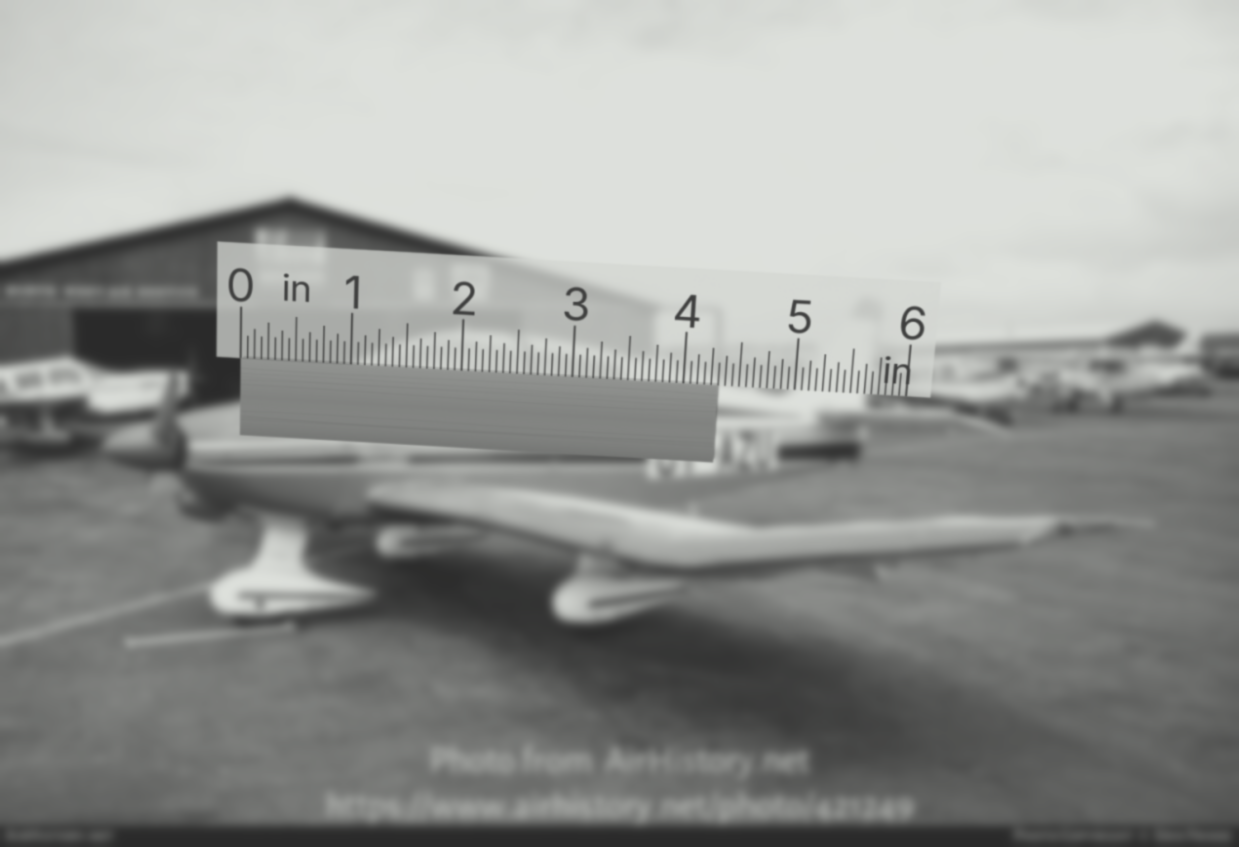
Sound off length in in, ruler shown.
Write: 4.3125 in
